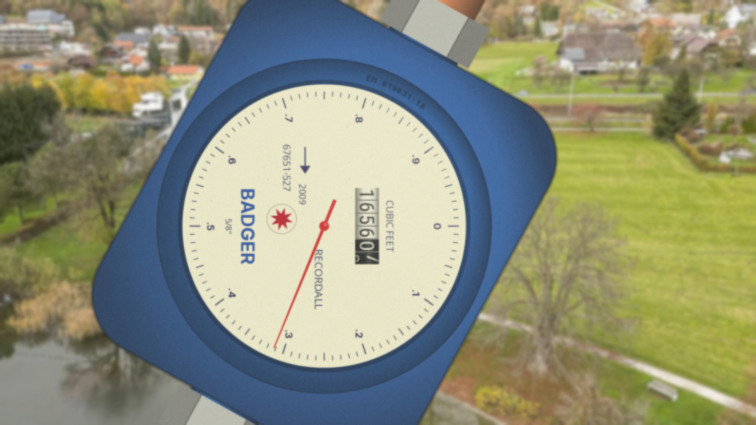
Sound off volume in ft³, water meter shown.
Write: 165607.31 ft³
